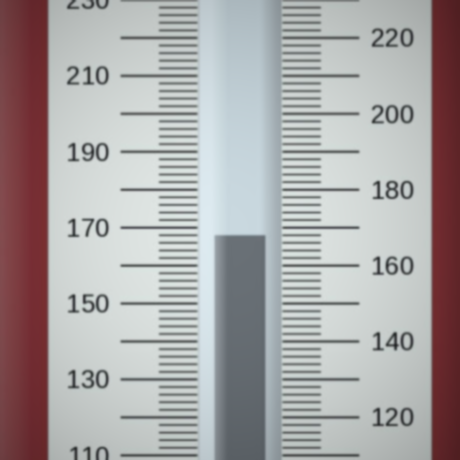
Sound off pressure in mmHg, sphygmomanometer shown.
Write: 168 mmHg
